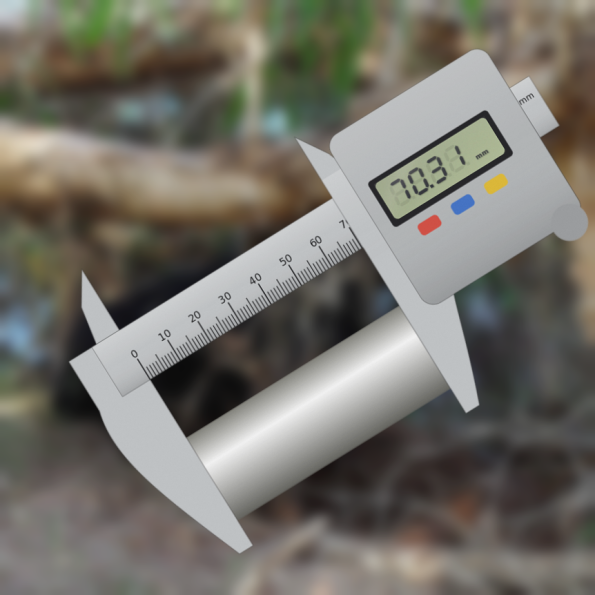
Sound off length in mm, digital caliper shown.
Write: 70.31 mm
